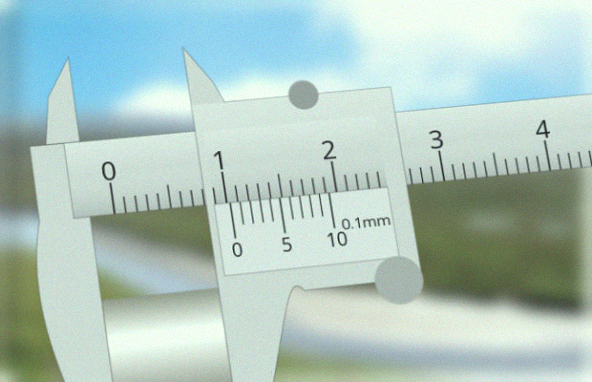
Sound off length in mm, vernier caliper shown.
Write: 10.3 mm
